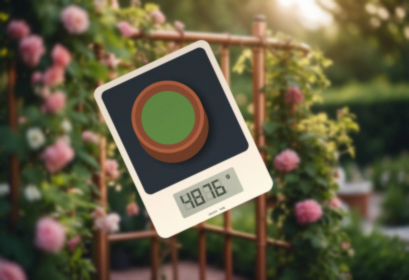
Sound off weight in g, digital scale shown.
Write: 4876 g
